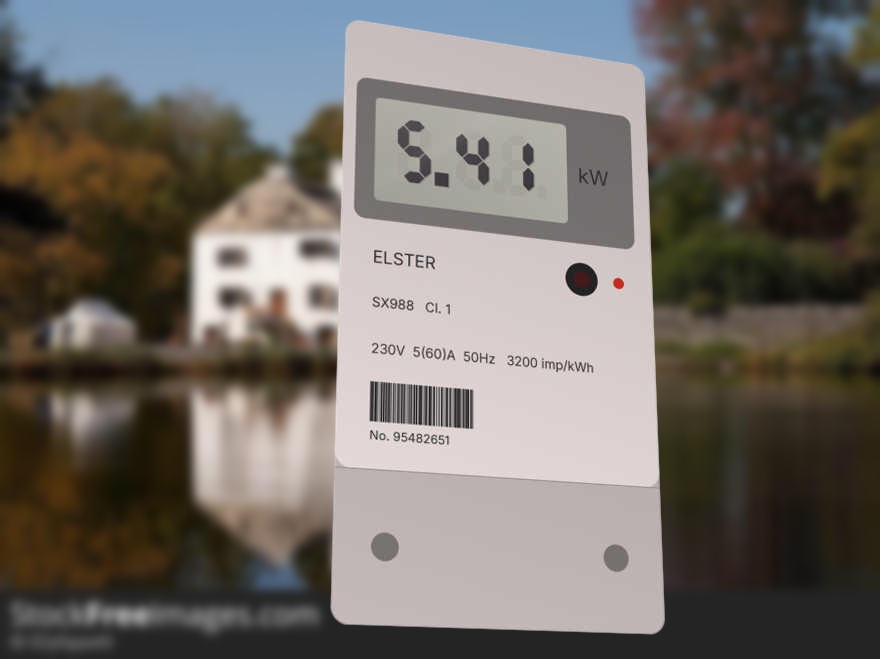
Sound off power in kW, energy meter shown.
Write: 5.41 kW
